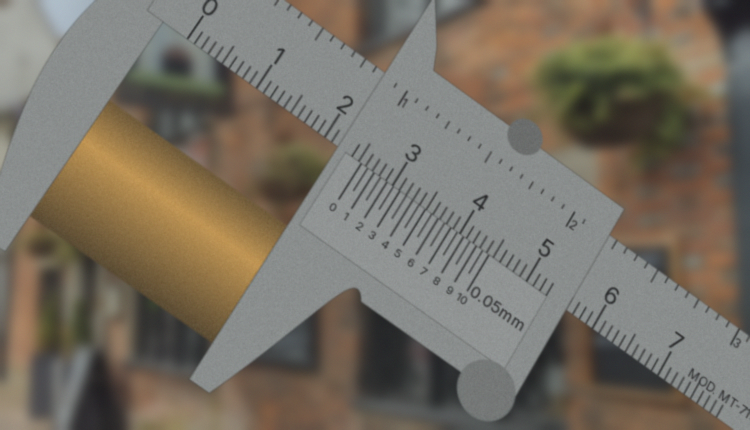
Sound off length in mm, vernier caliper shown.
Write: 25.4 mm
